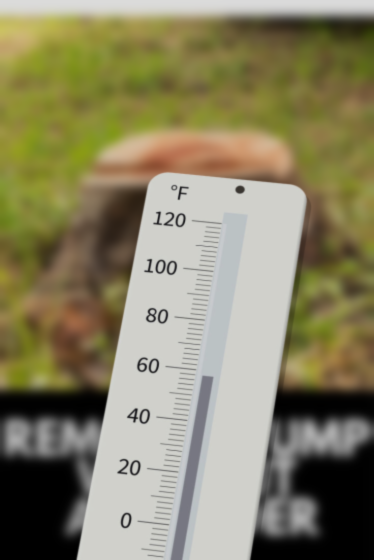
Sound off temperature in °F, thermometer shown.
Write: 58 °F
